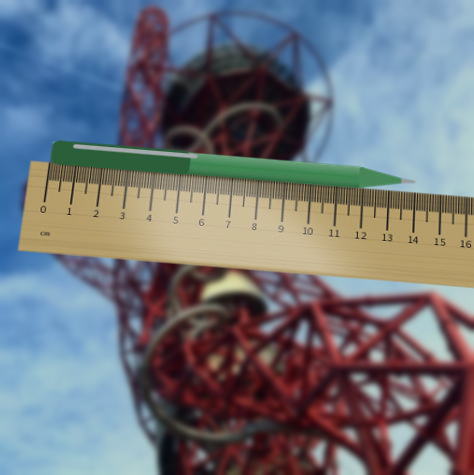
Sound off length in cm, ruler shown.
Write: 14 cm
